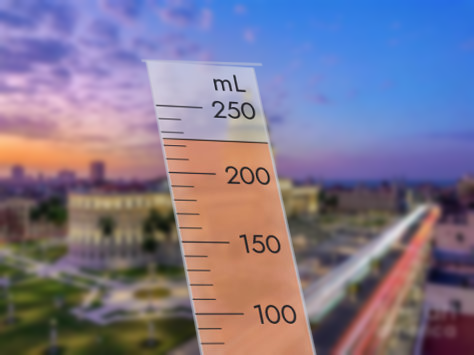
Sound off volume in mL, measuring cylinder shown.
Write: 225 mL
